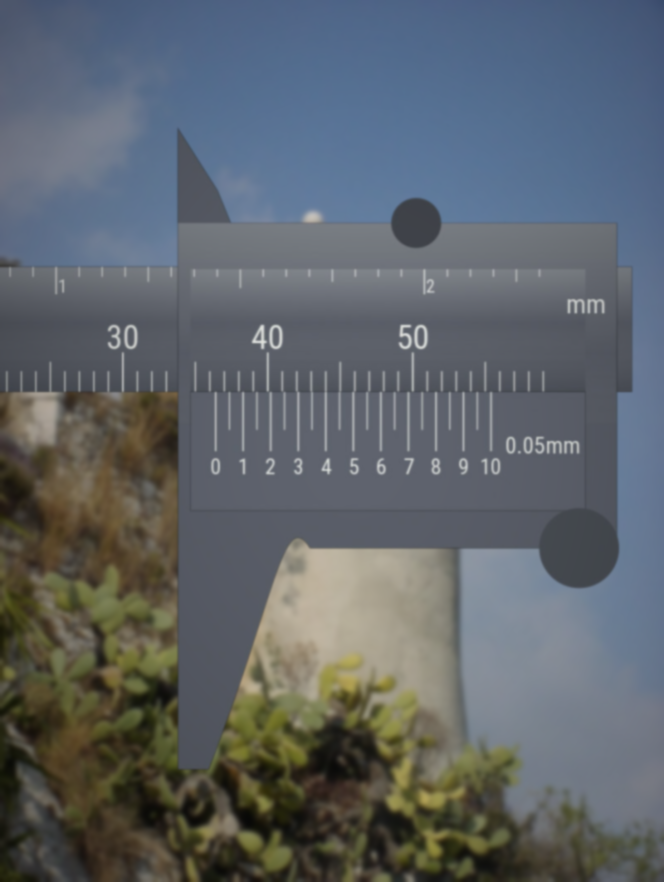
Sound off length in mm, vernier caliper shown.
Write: 36.4 mm
